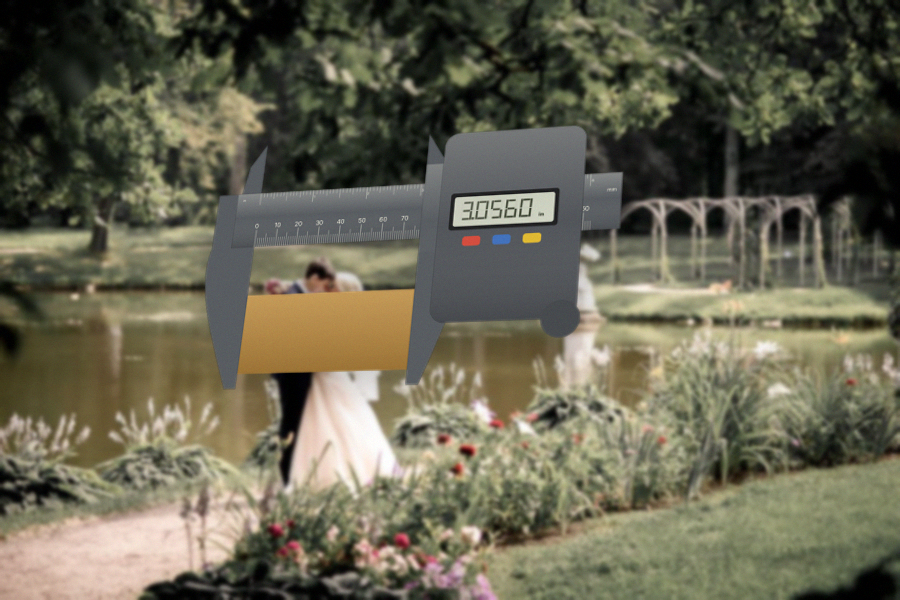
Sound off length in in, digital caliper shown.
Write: 3.0560 in
